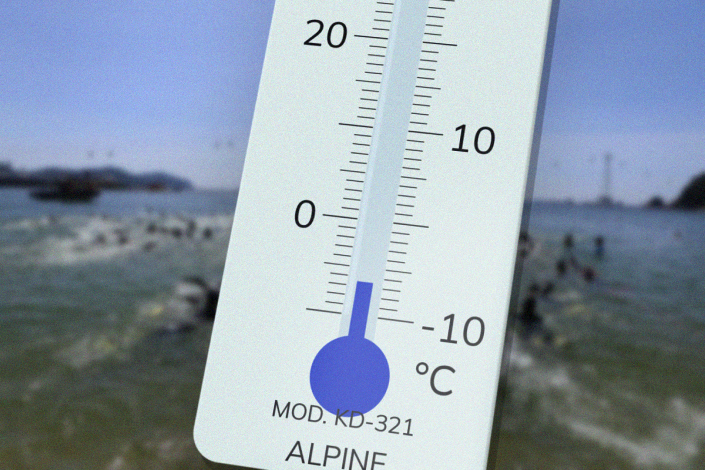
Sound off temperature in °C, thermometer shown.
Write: -6.5 °C
